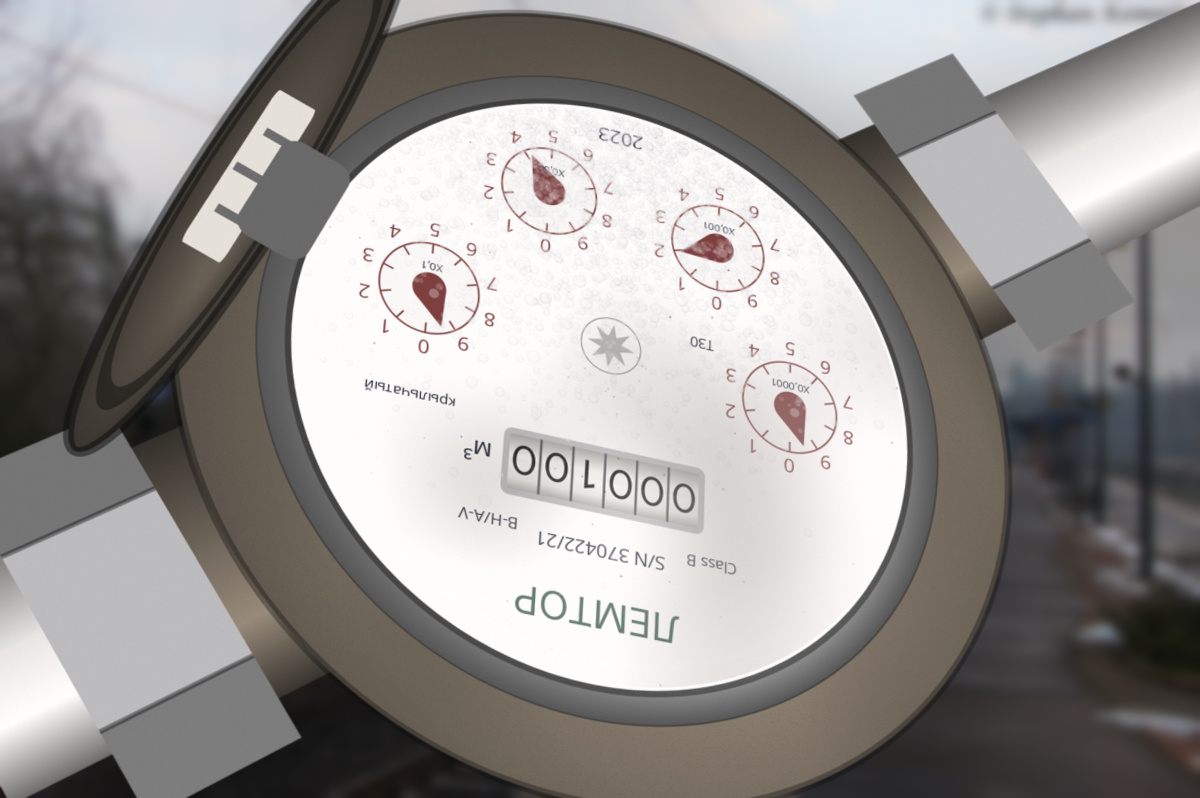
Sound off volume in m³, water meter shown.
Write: 99.9419 m³
